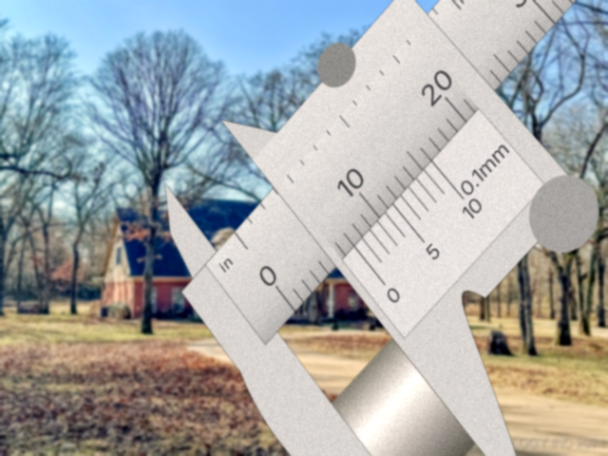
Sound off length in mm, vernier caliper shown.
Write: 7.0 mm
